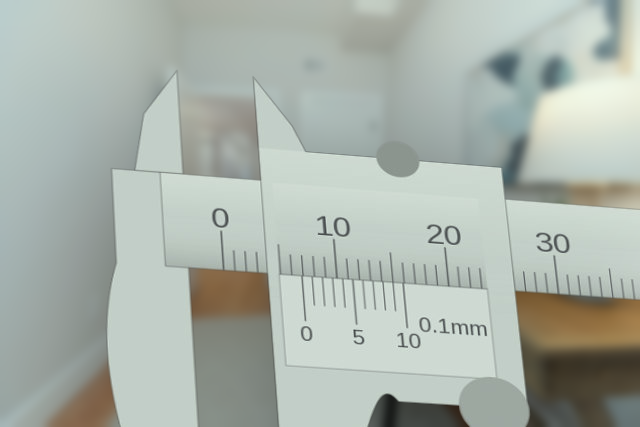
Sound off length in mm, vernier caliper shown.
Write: 6.9 mm
